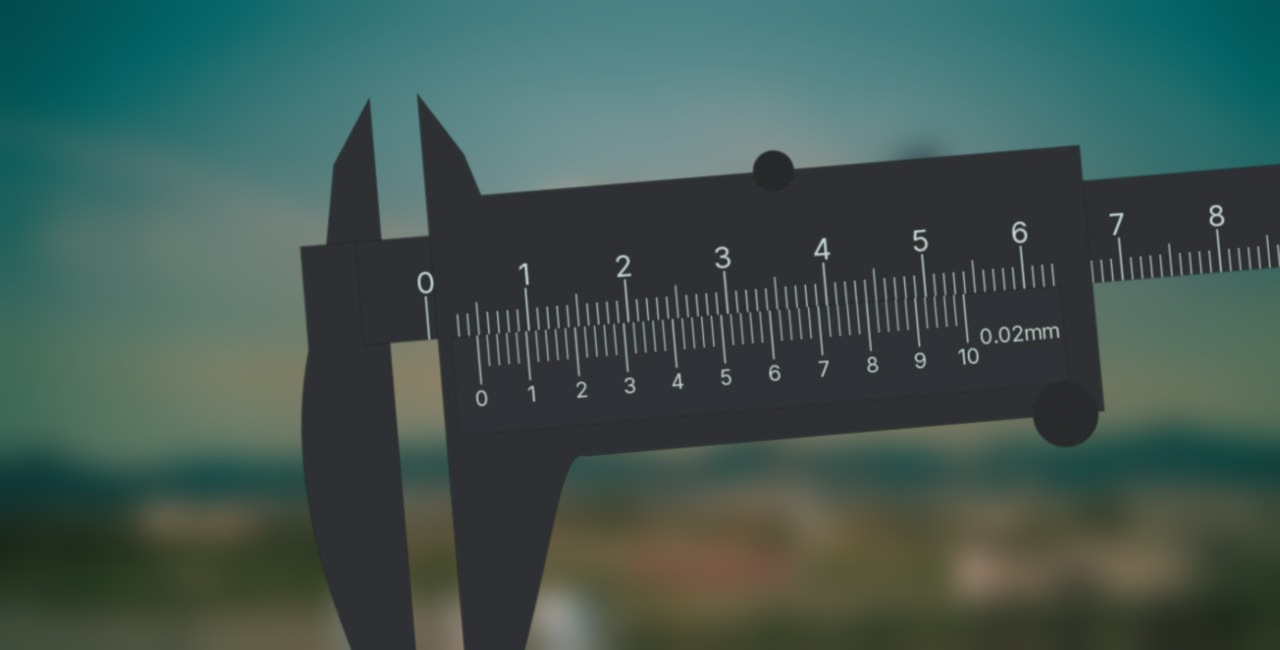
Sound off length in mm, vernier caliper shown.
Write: 4.8 mm
